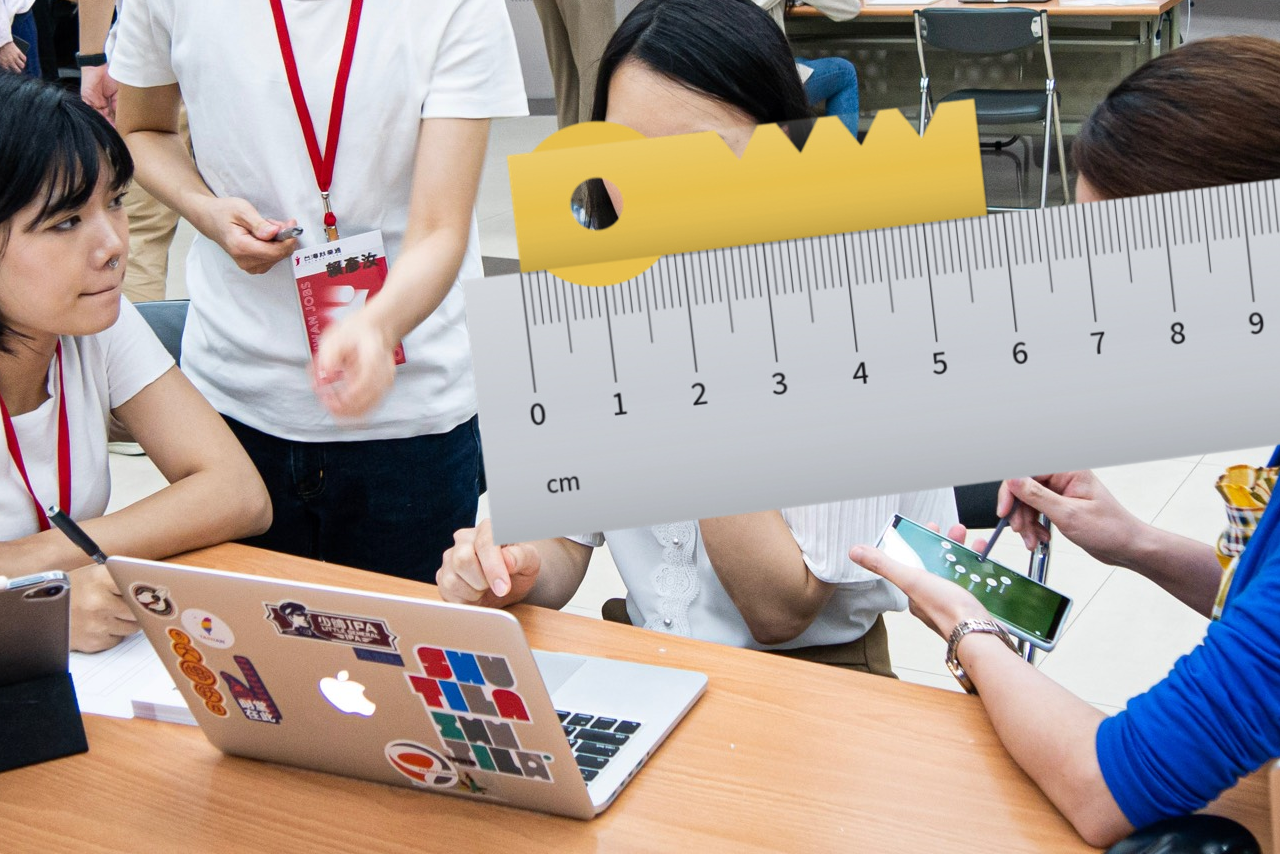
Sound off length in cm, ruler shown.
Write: 5.8 cm
